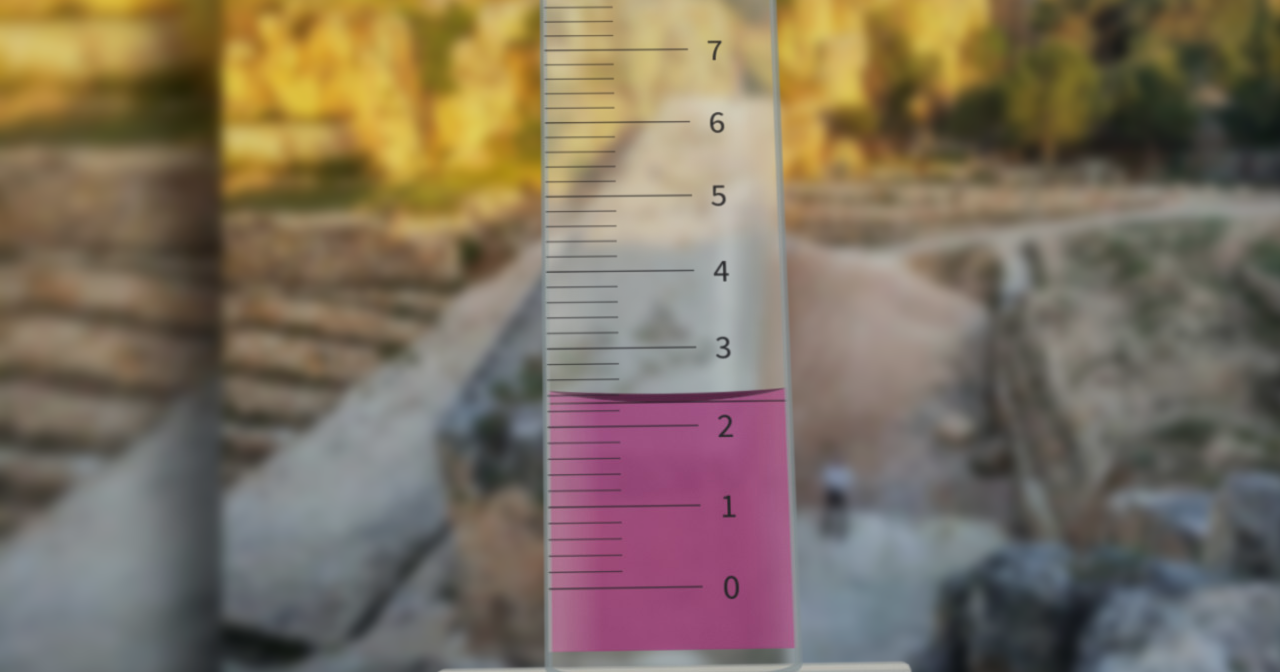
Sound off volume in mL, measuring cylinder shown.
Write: 2.3 mL
